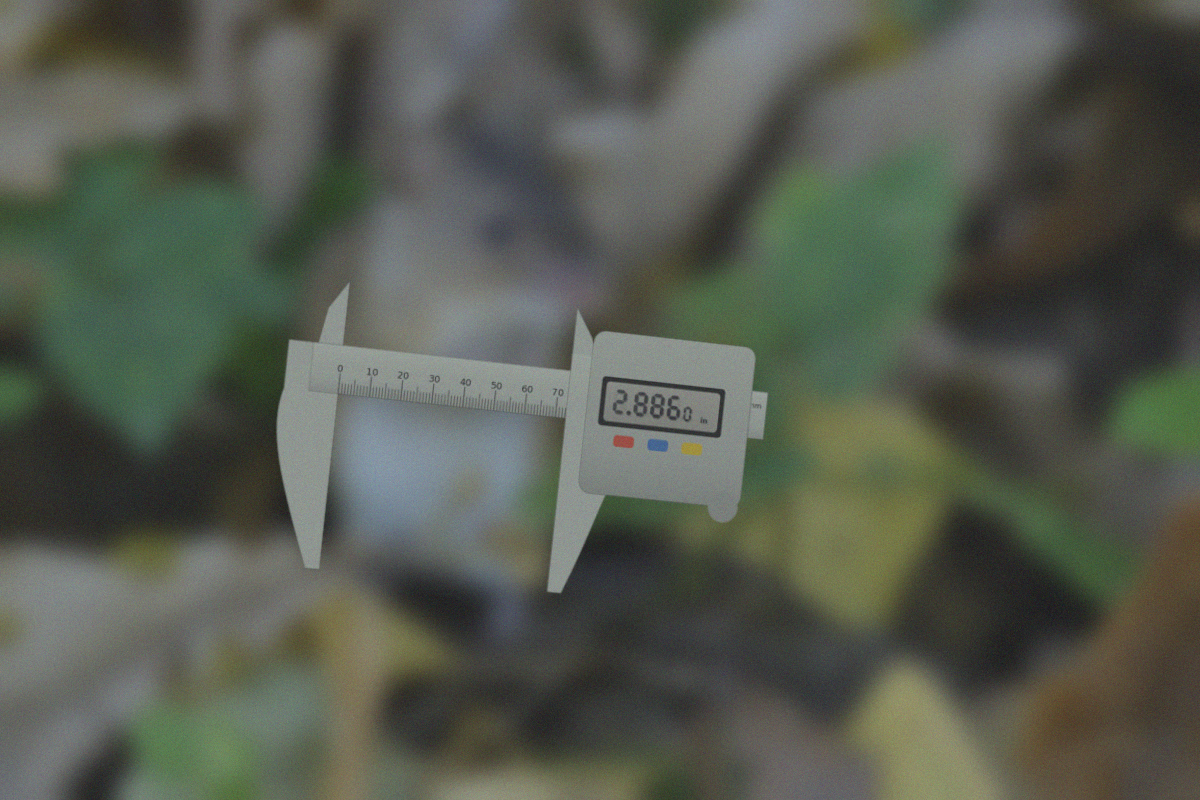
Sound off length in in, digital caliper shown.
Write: 2.8860 in
